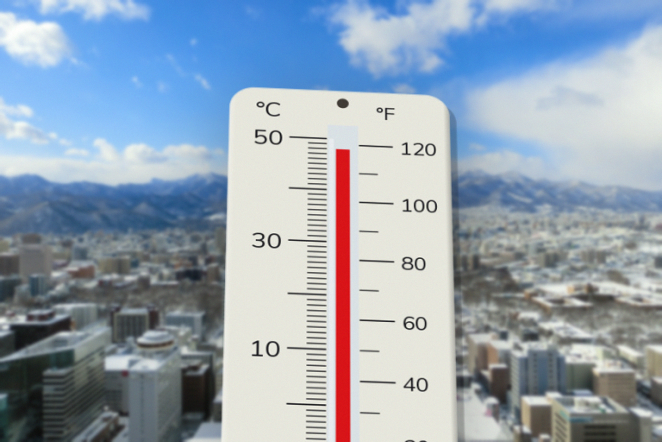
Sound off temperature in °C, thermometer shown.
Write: 48 °C
